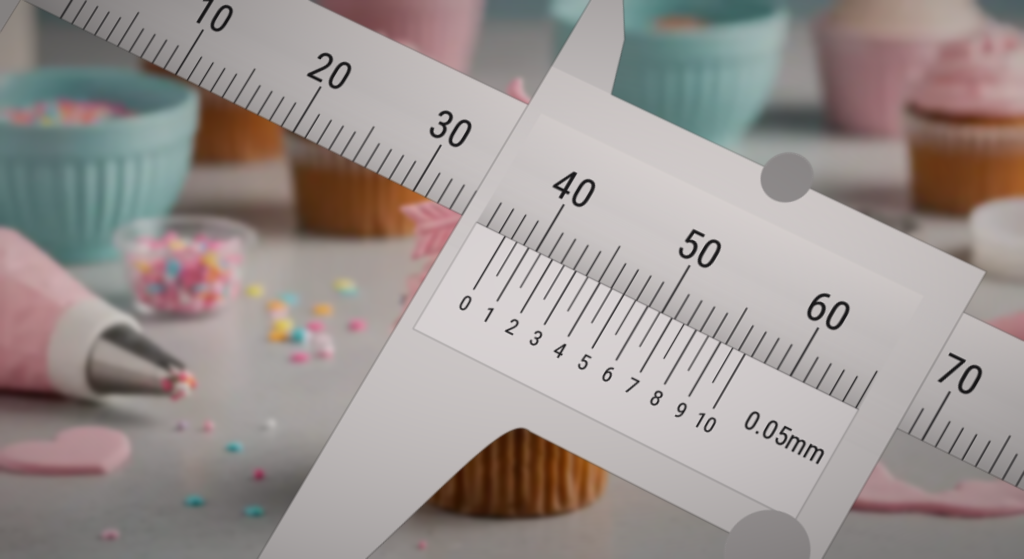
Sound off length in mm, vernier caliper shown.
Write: 37.5 mm
